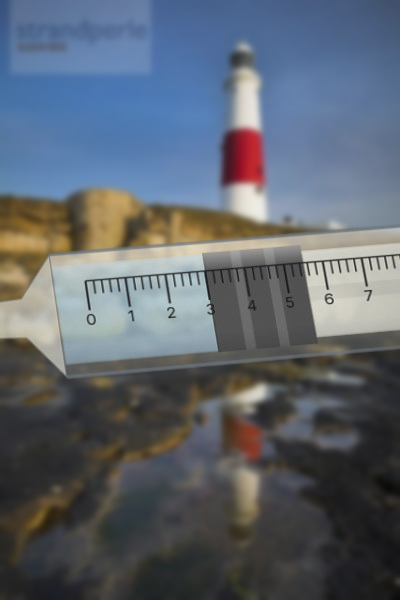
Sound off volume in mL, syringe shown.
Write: 3 mL
